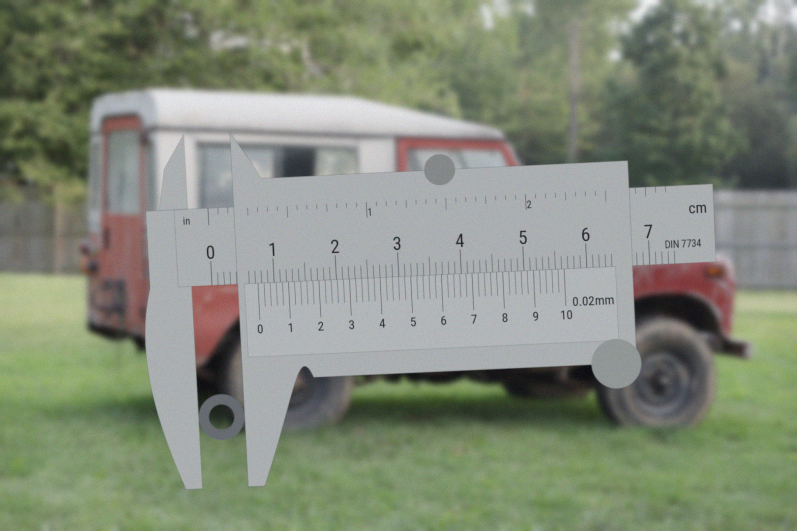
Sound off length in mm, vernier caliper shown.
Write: 7.4 mm
